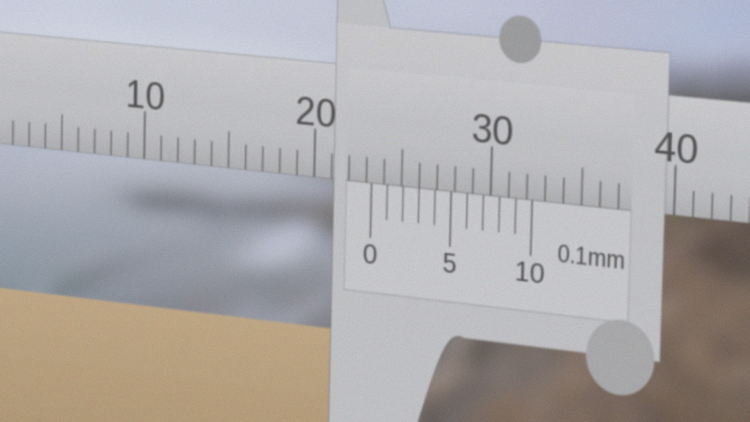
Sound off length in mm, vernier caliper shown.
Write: 23.3 mm
